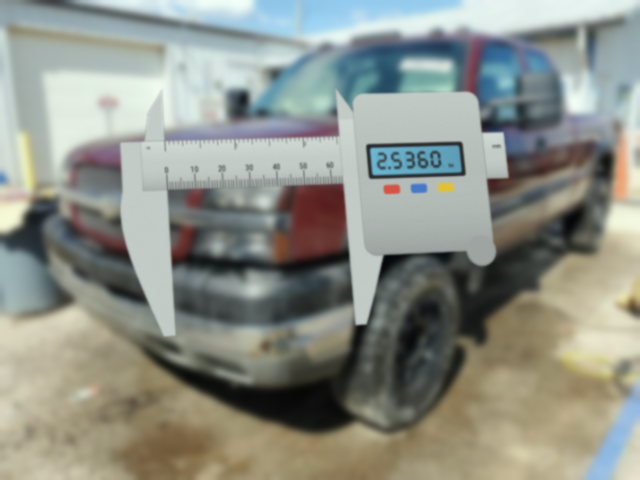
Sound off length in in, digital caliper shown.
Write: 2.5360 in
